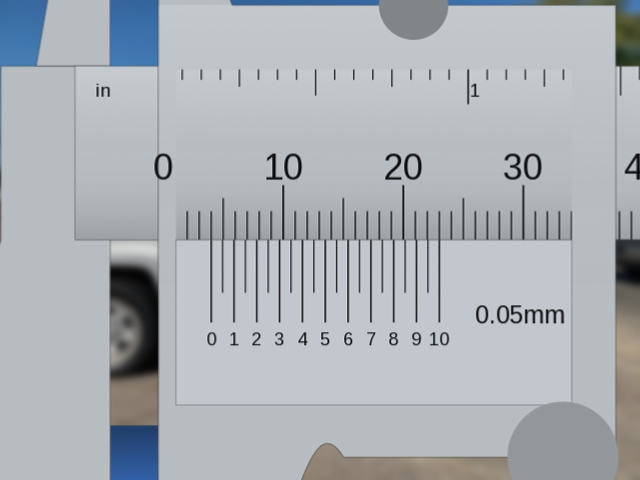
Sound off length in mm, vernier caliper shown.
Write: 4.0 mm
